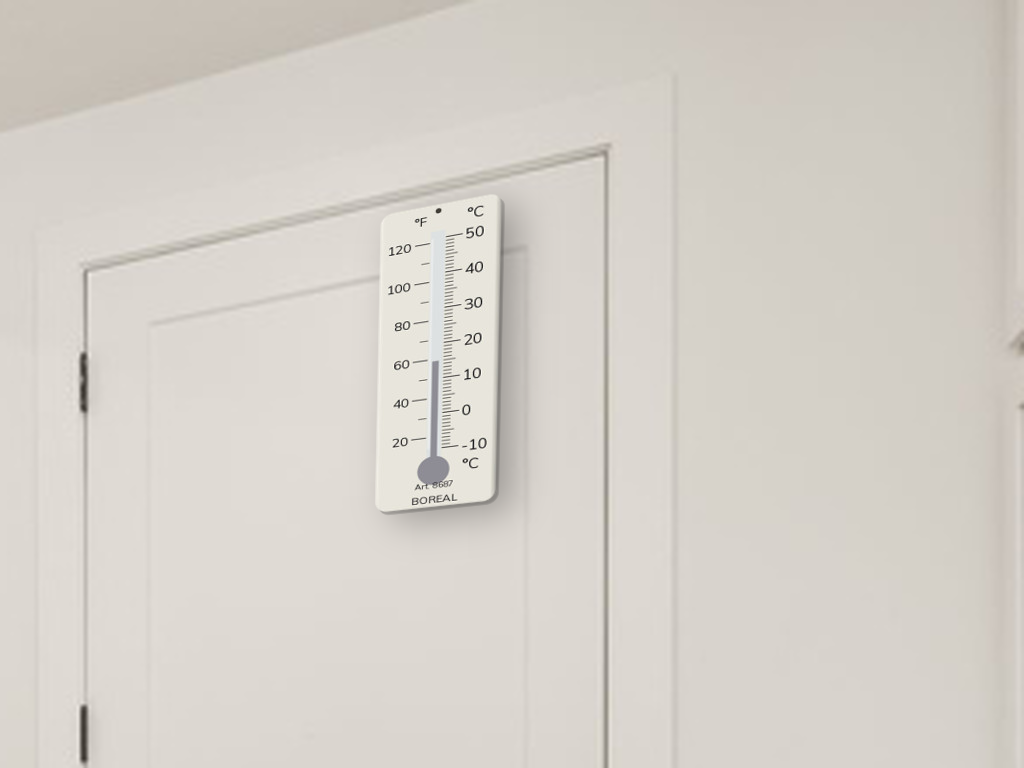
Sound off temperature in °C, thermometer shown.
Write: 15 °C
